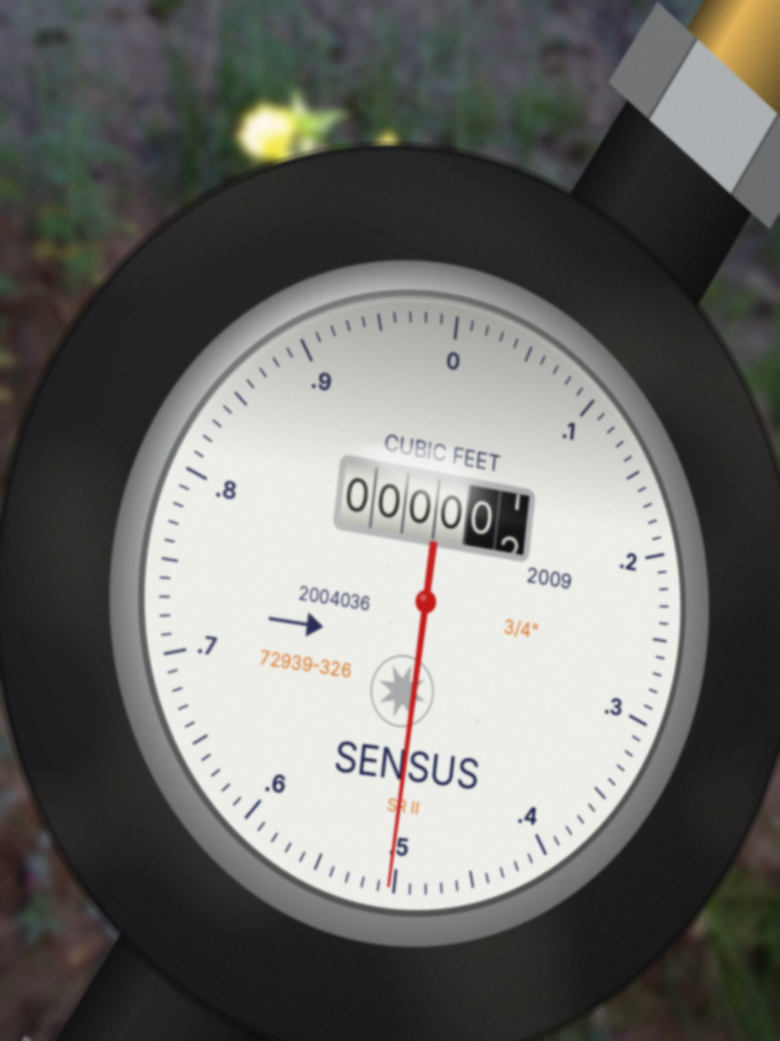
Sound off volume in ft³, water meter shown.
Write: 1.50 ft³
